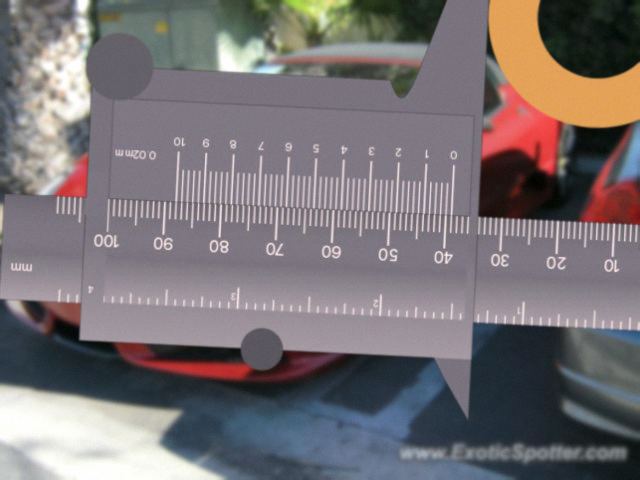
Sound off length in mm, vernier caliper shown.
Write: 39.0 mm
